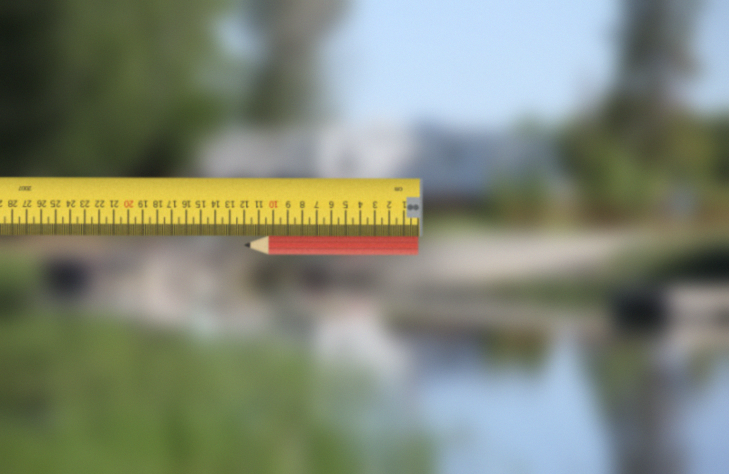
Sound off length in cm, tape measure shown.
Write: 12 cm
